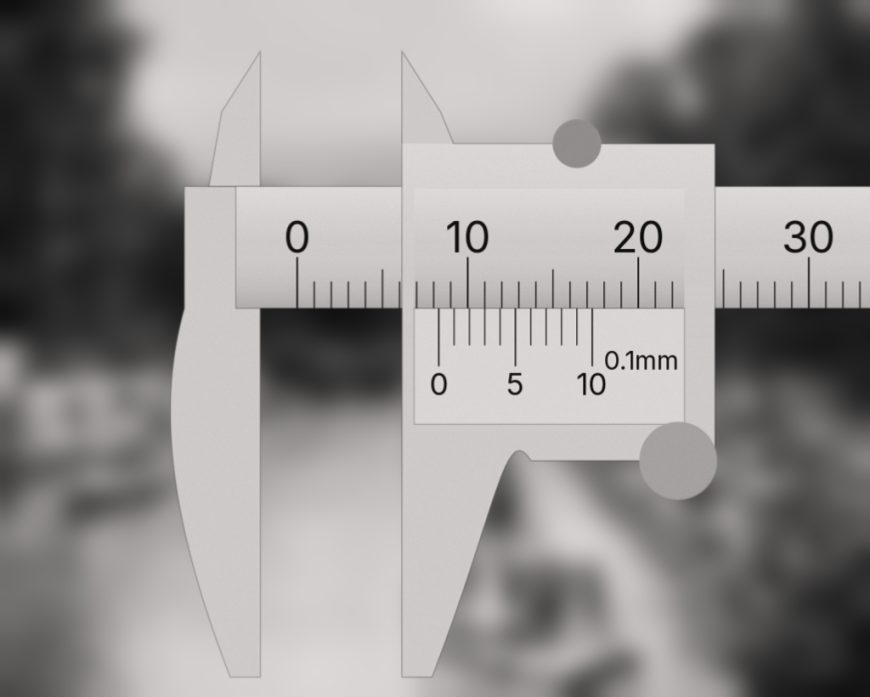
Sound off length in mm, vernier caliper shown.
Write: 8.3 mm
